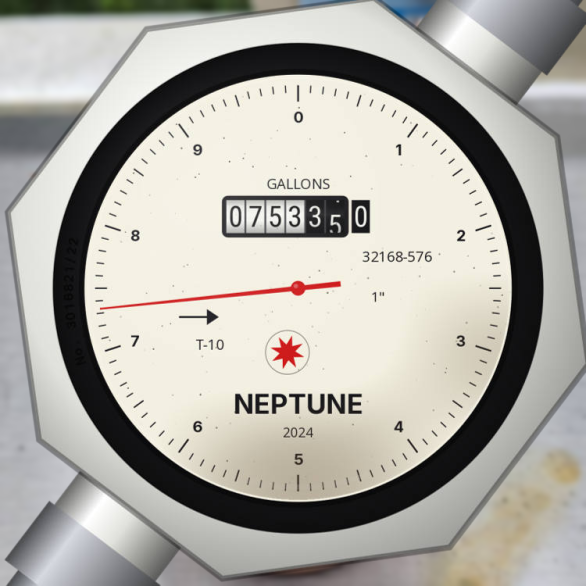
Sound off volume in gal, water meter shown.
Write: 753347.3 gal
